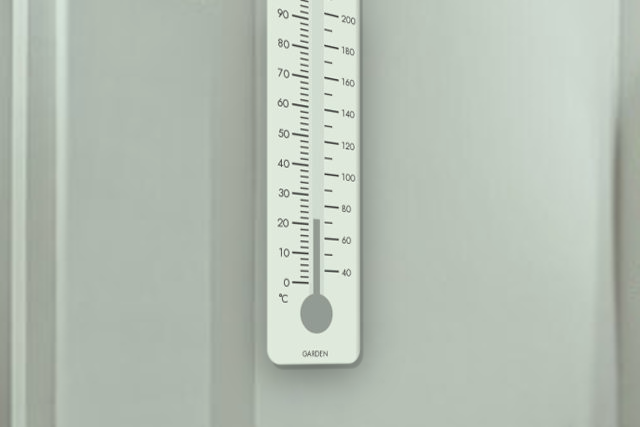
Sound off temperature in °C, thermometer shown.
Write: 22 °C
